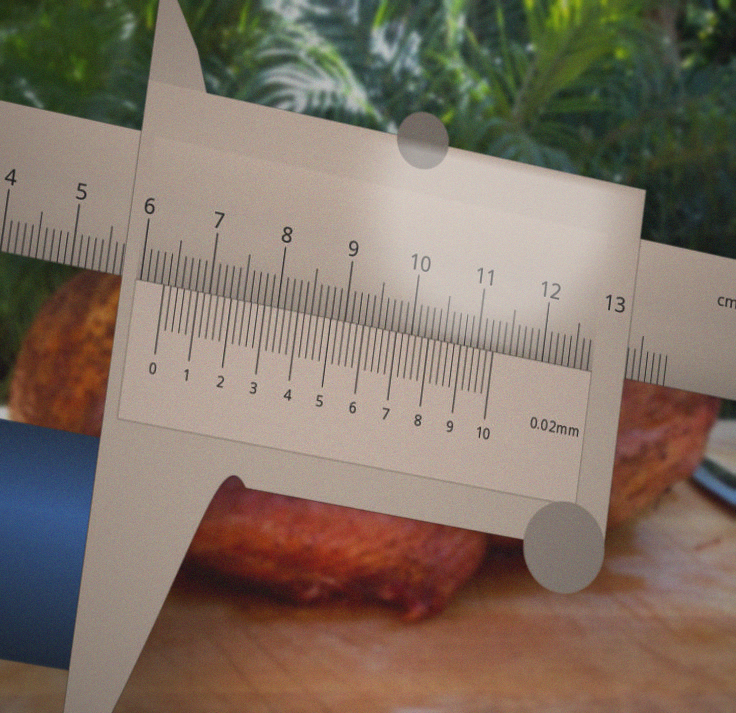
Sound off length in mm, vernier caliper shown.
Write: 63.4 mm
